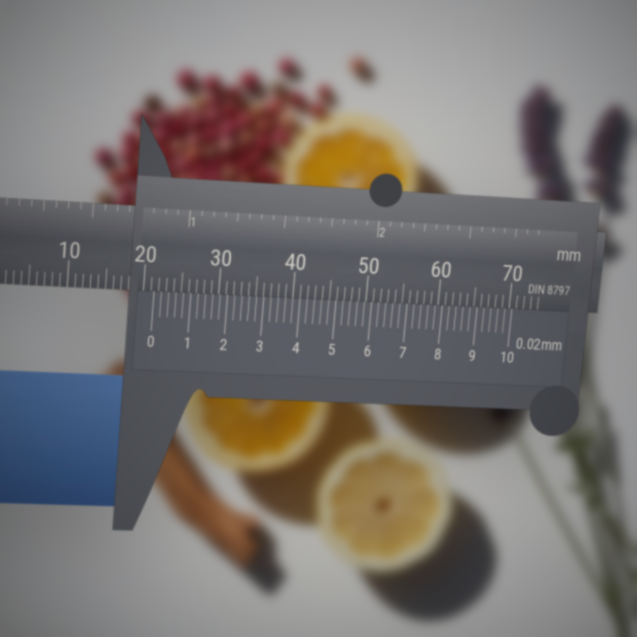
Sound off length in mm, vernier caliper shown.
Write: 21.4 mm
